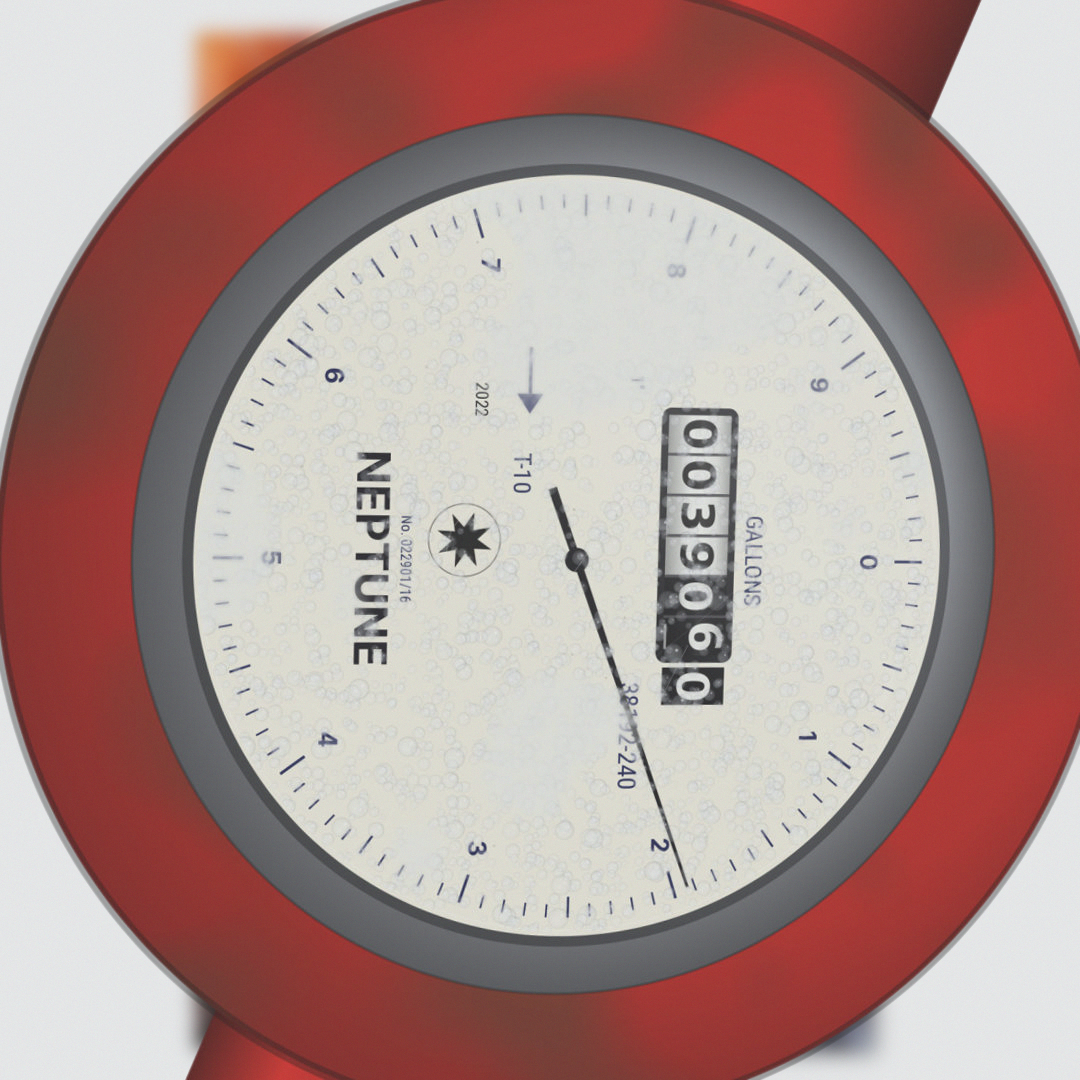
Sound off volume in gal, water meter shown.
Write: 39061.9 gal
